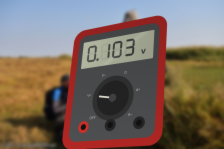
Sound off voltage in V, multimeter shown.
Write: 0.103 V
